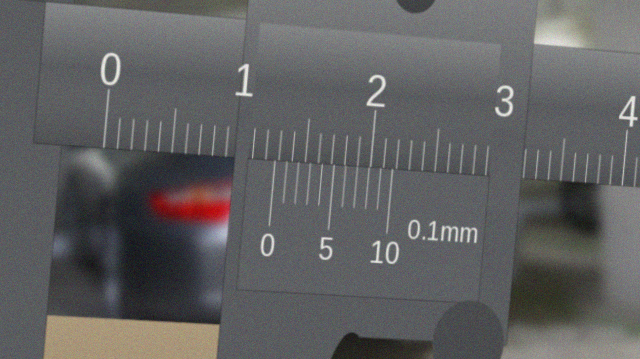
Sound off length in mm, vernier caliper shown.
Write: 12.7 mm
